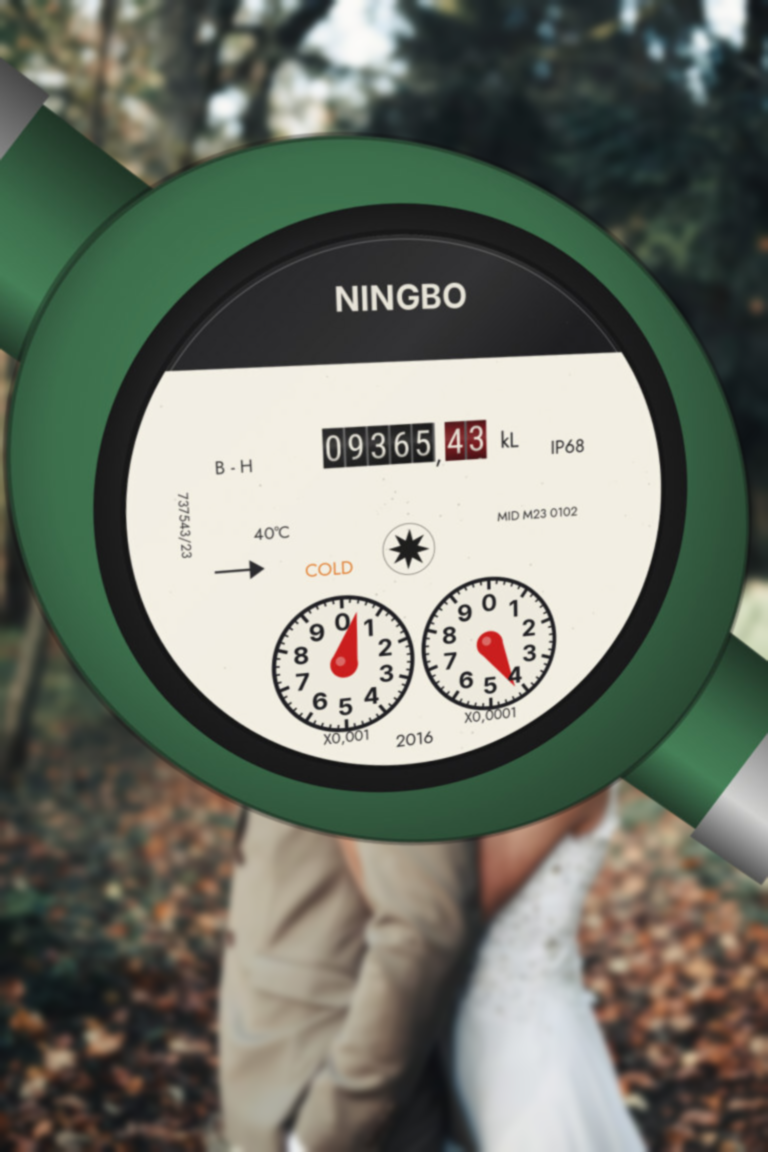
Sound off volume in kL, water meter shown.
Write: 9365.4304 kL
